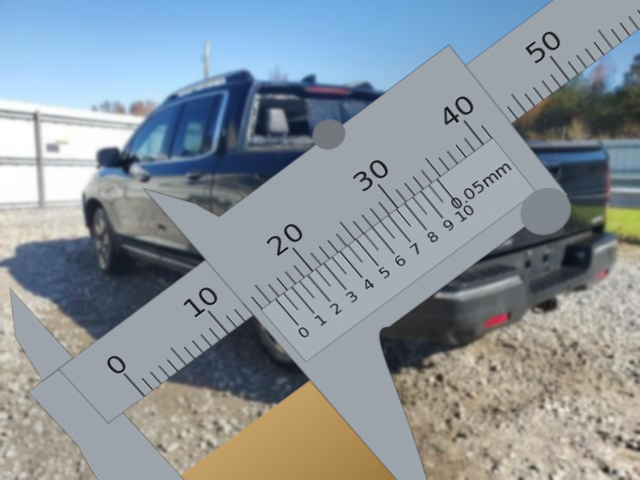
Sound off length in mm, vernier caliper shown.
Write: 15.6 mm
